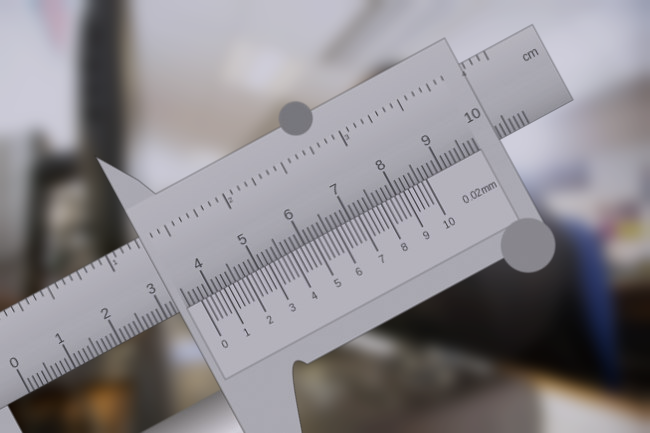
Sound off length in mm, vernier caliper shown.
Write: 37.5 mm
